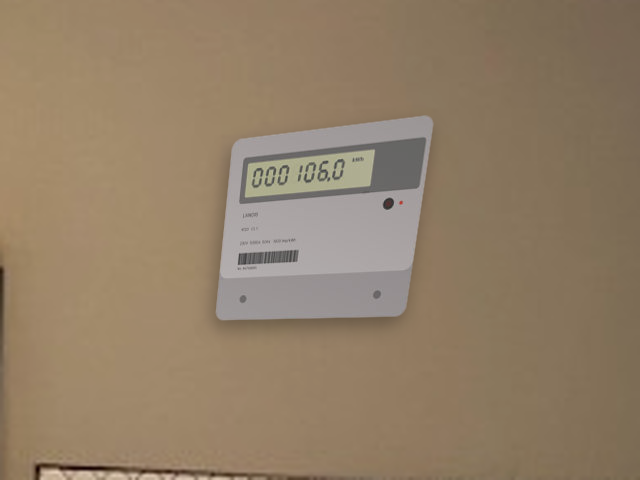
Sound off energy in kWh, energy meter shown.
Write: 106.0 kWh
